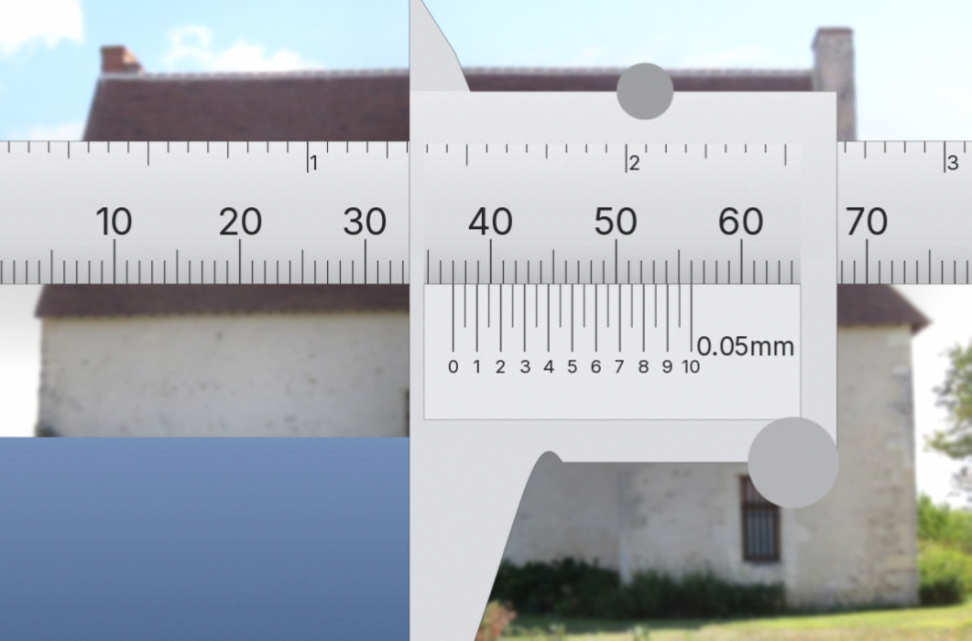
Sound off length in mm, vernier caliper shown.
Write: 37.0 mm
